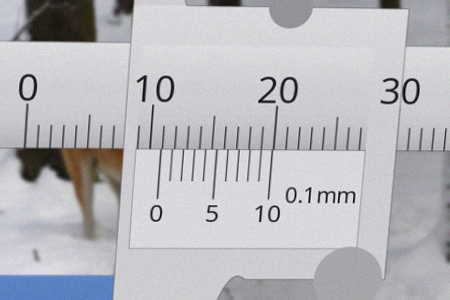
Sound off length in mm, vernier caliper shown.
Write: 10.9 mm
